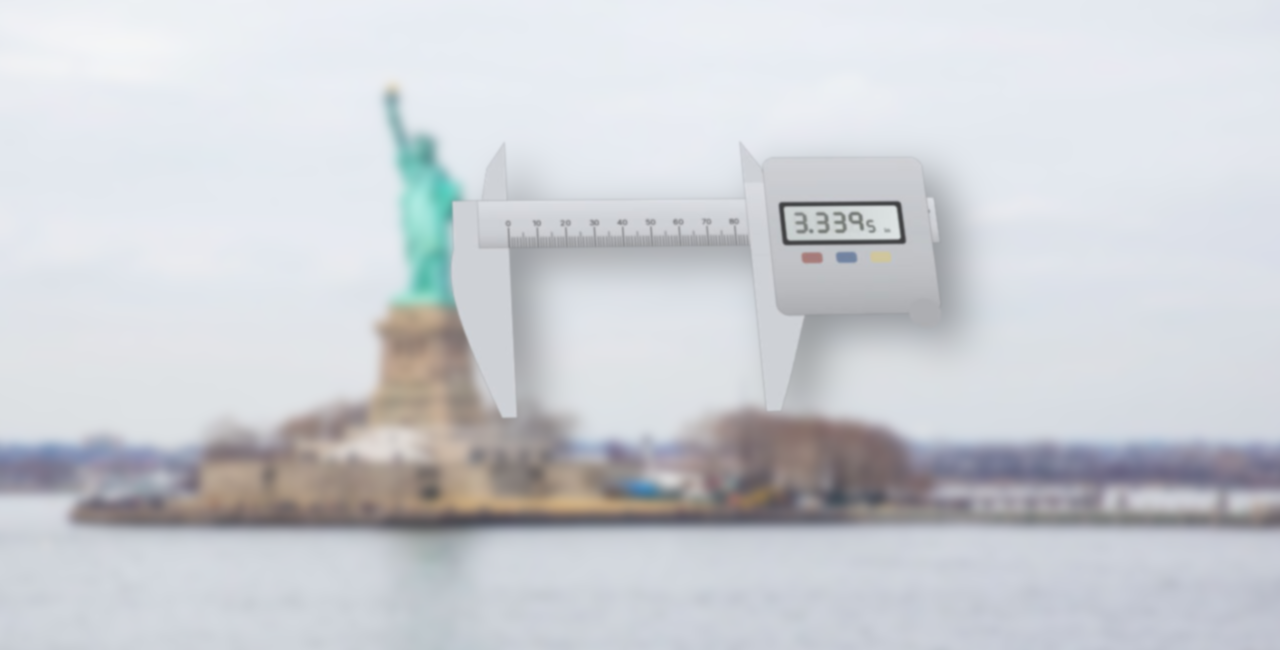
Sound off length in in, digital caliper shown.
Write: 3.3395 in
